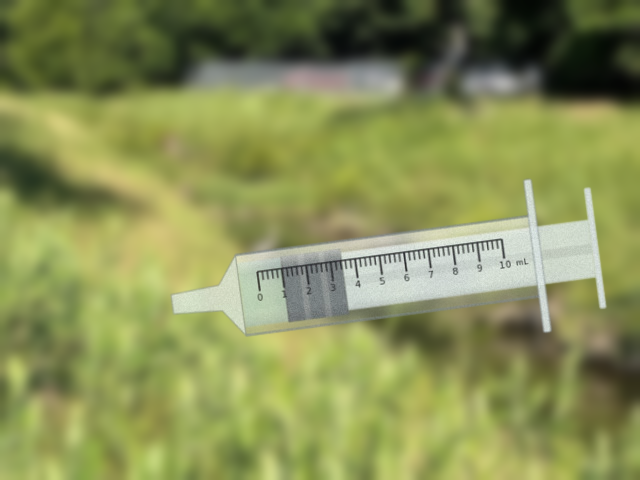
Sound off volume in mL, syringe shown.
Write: 1 mL
